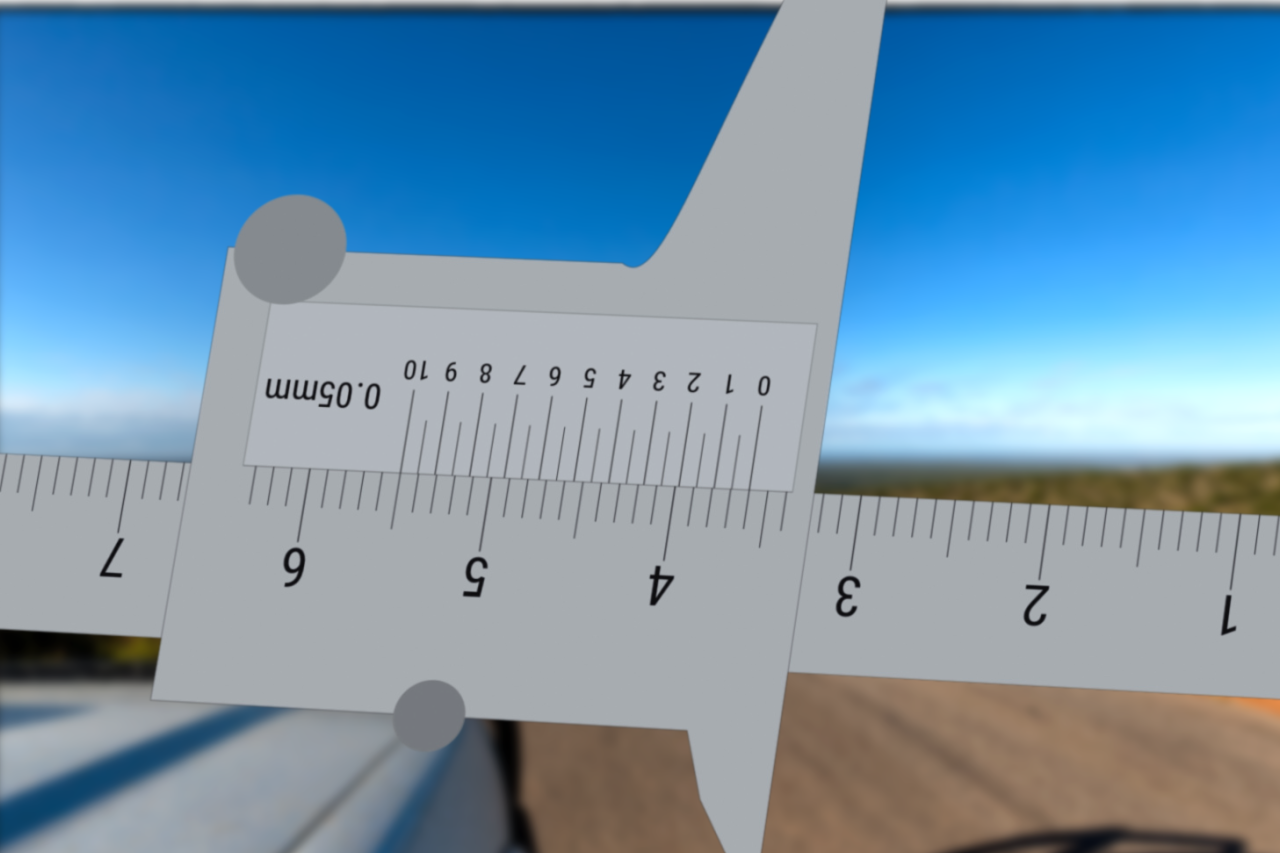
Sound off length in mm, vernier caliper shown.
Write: 36.0 mm
